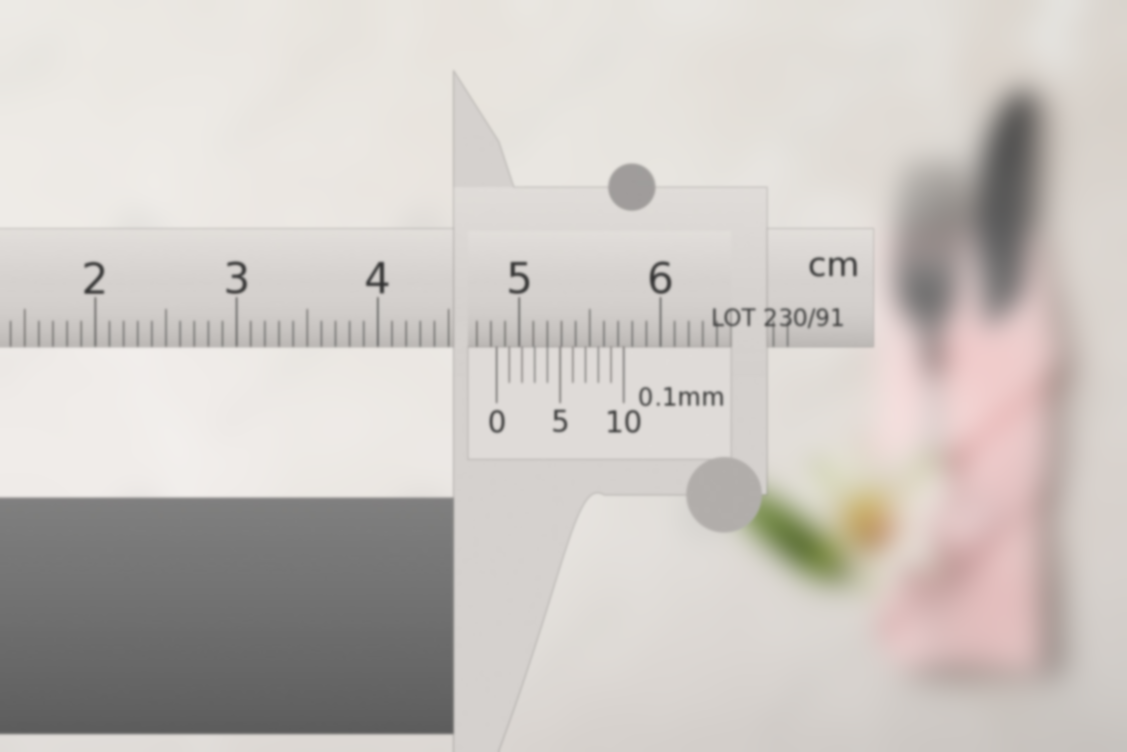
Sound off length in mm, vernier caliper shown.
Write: 48.4 mm
